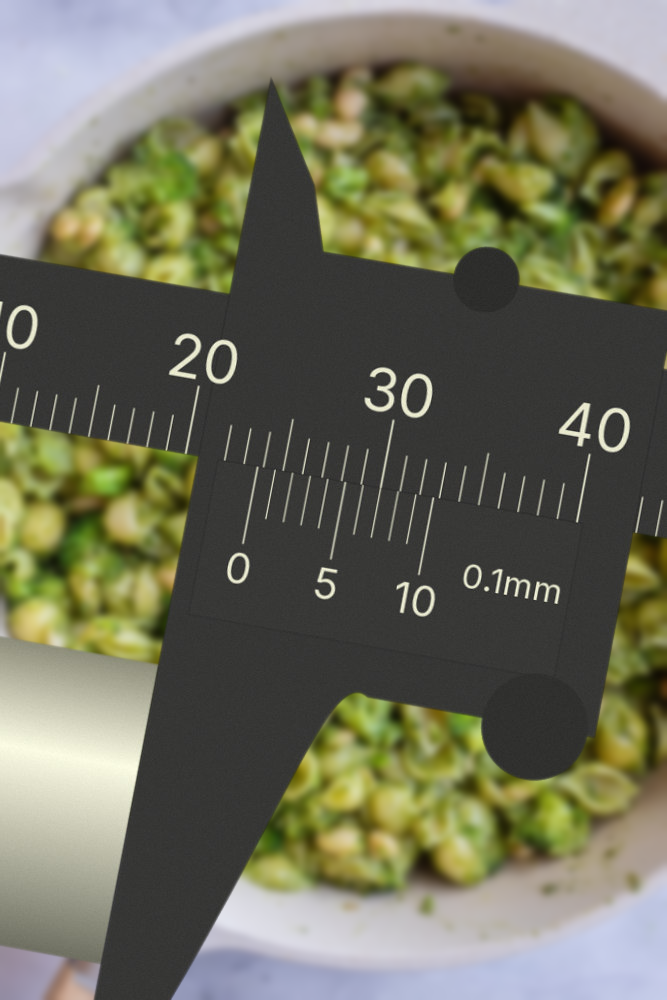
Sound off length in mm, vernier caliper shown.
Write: 23.7 mm
